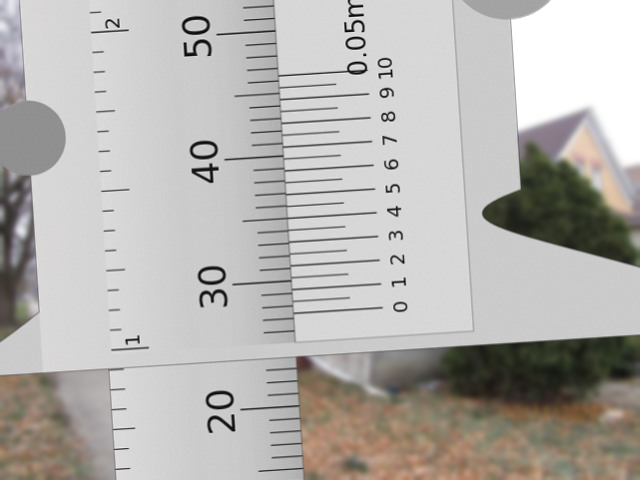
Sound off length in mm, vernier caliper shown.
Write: 27.4 mm
